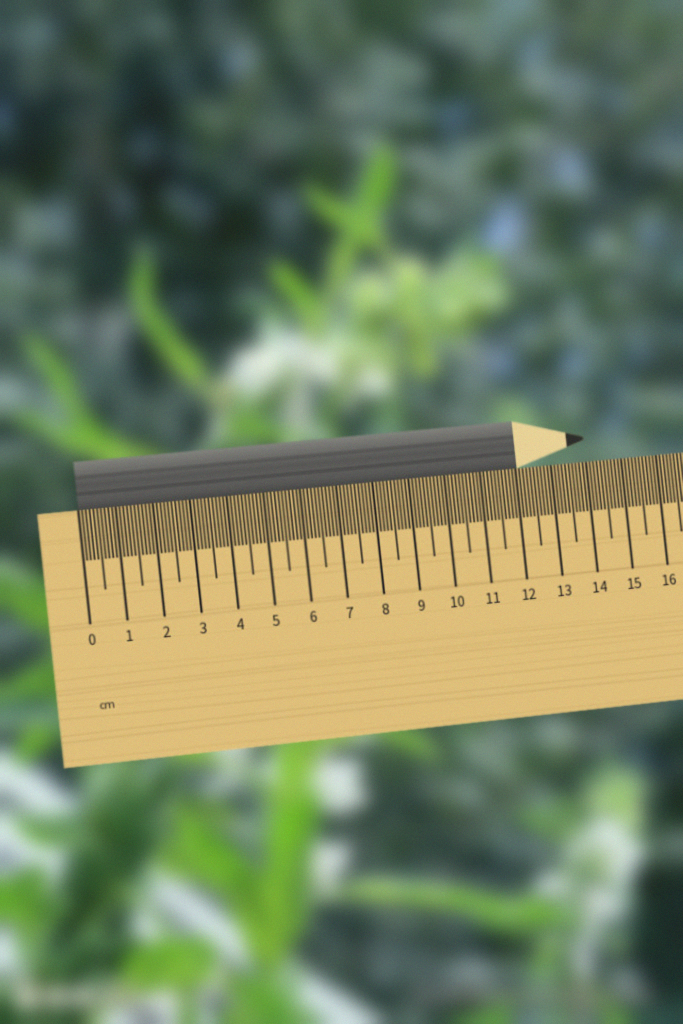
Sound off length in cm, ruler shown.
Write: 14 cm
